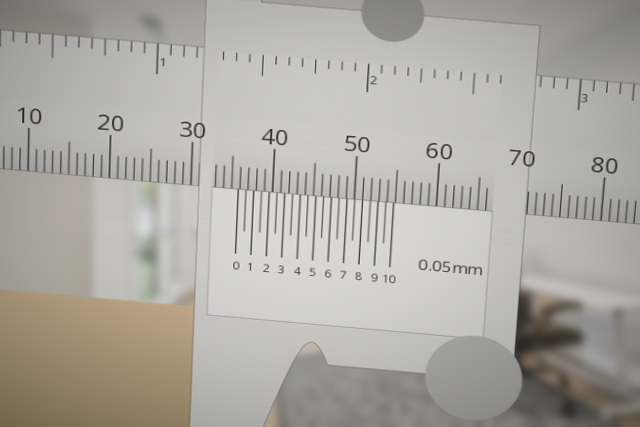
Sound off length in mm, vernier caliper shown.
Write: 35.8 mm
